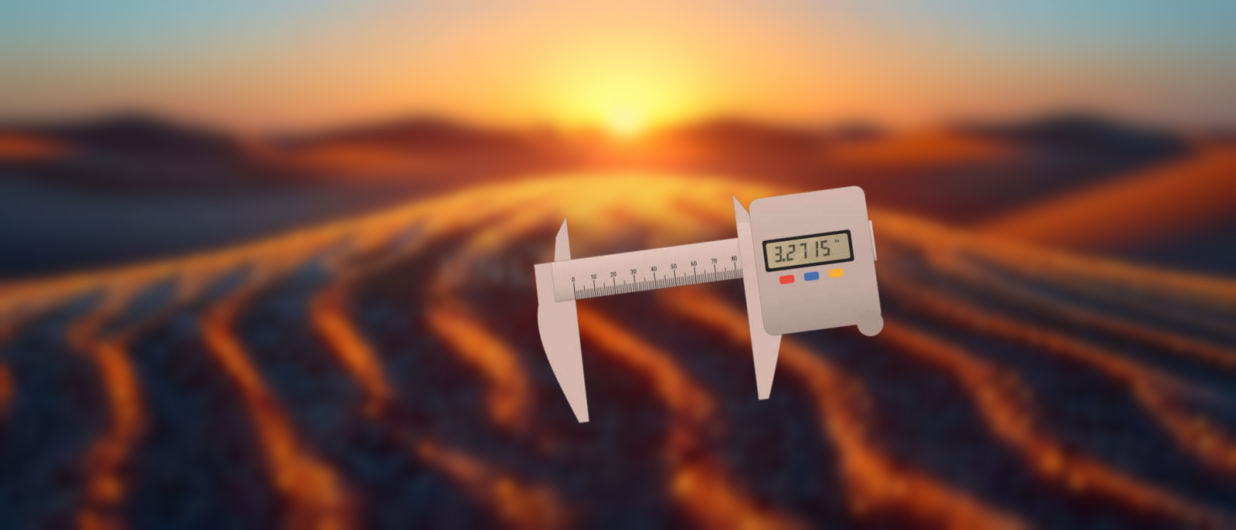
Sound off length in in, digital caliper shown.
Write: 3.2715 in
